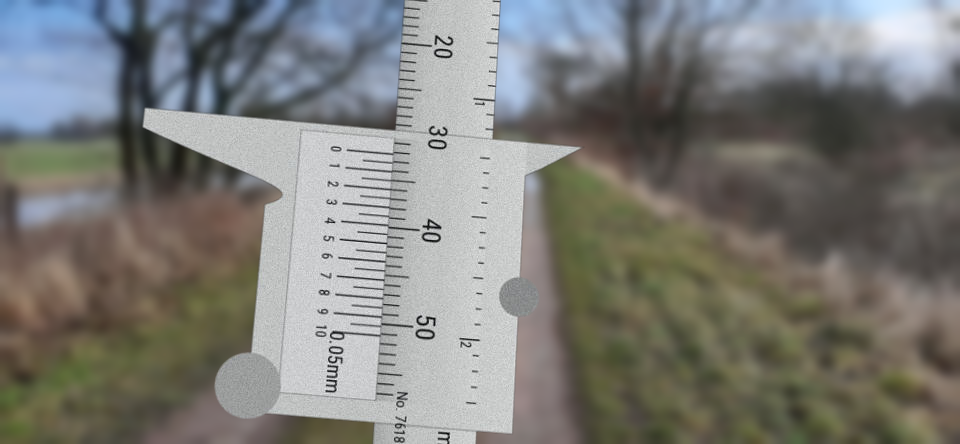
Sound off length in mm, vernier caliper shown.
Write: 32.2 mm
